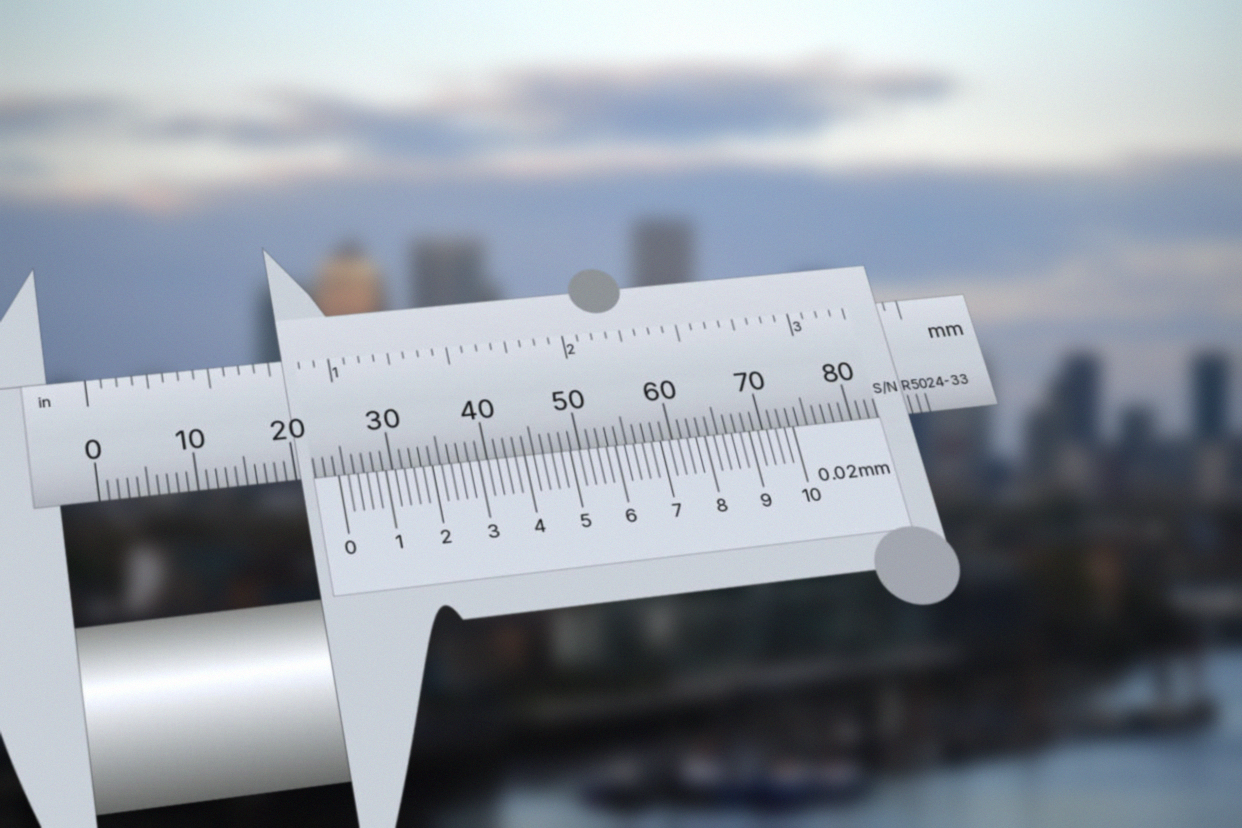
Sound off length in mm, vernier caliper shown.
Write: 24.4 mm
